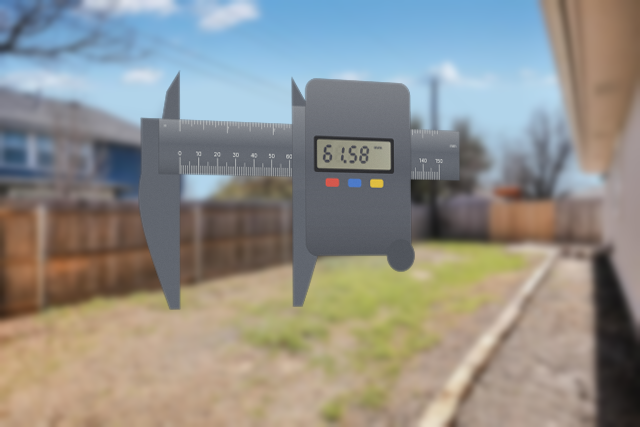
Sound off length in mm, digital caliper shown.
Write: 61.58 mm
